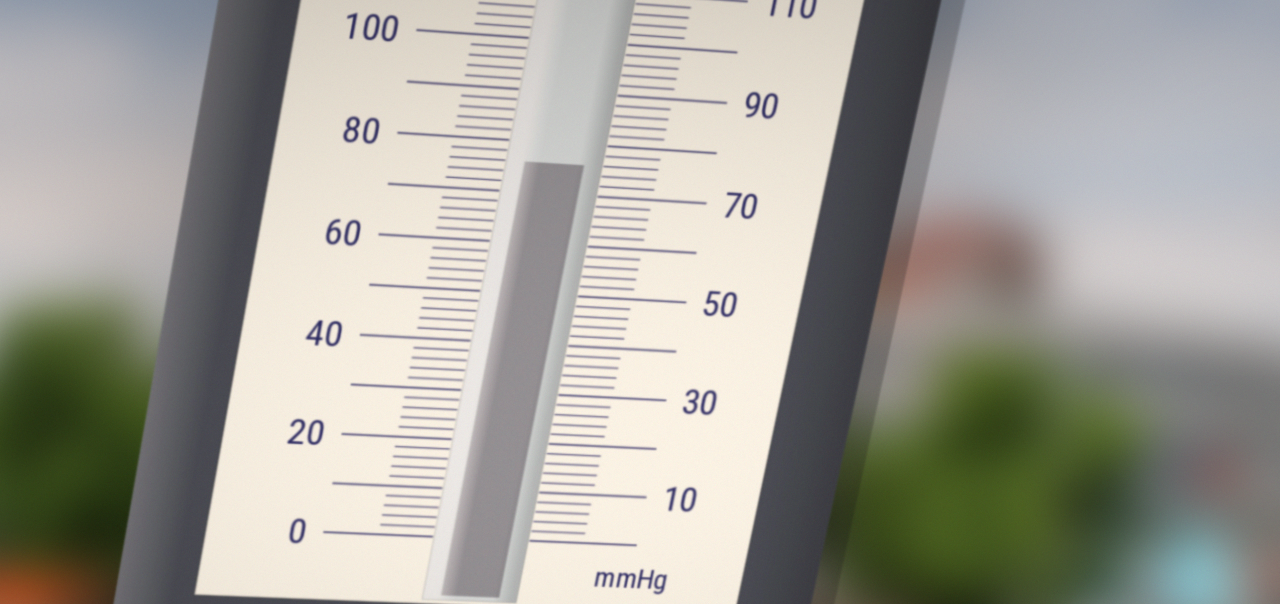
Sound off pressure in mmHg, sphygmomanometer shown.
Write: 76 mmHg
